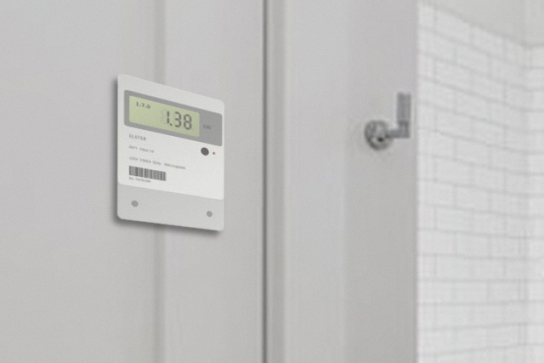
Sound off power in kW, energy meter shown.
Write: 1.38 kW
